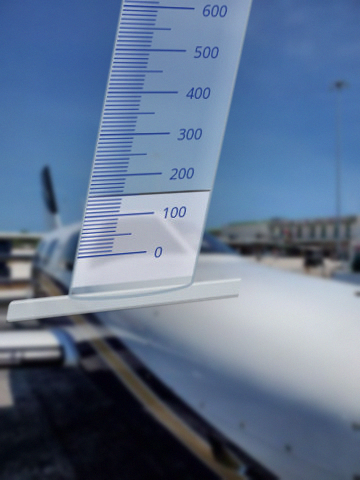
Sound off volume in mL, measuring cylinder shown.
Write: 150 mL
